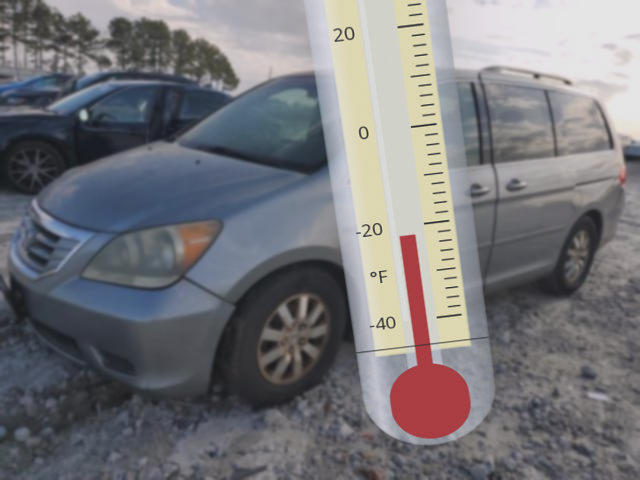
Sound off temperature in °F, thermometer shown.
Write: -22 °F
